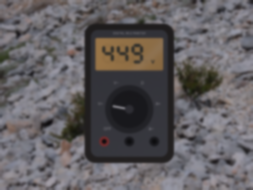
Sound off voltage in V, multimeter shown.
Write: 449 V
